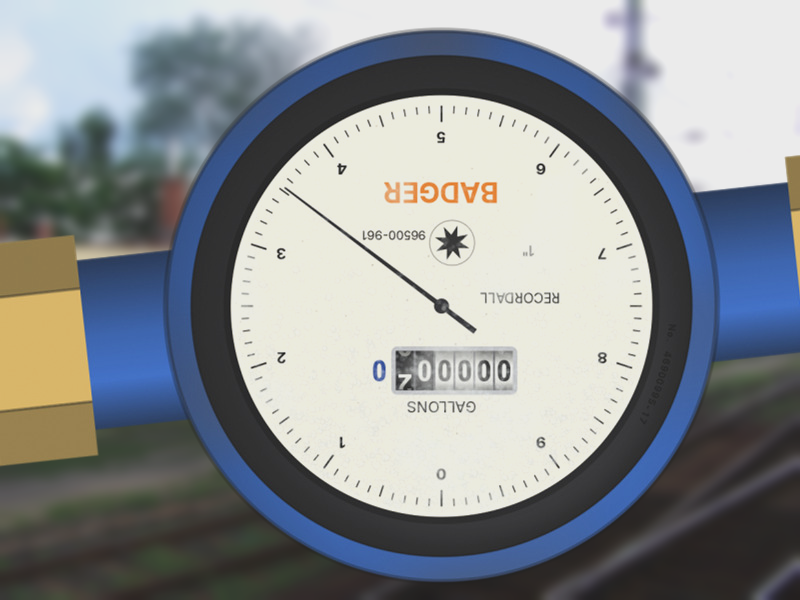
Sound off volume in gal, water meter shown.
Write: 23.5 gal
